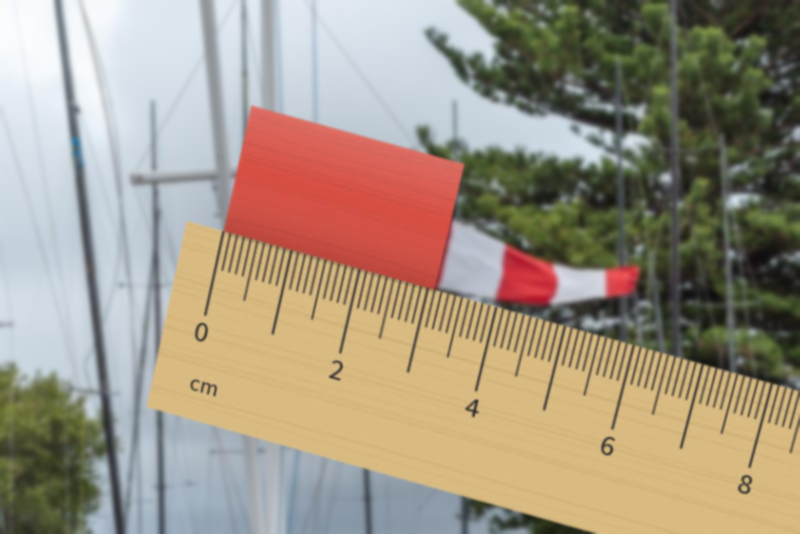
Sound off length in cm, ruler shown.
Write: 3.1 cm
